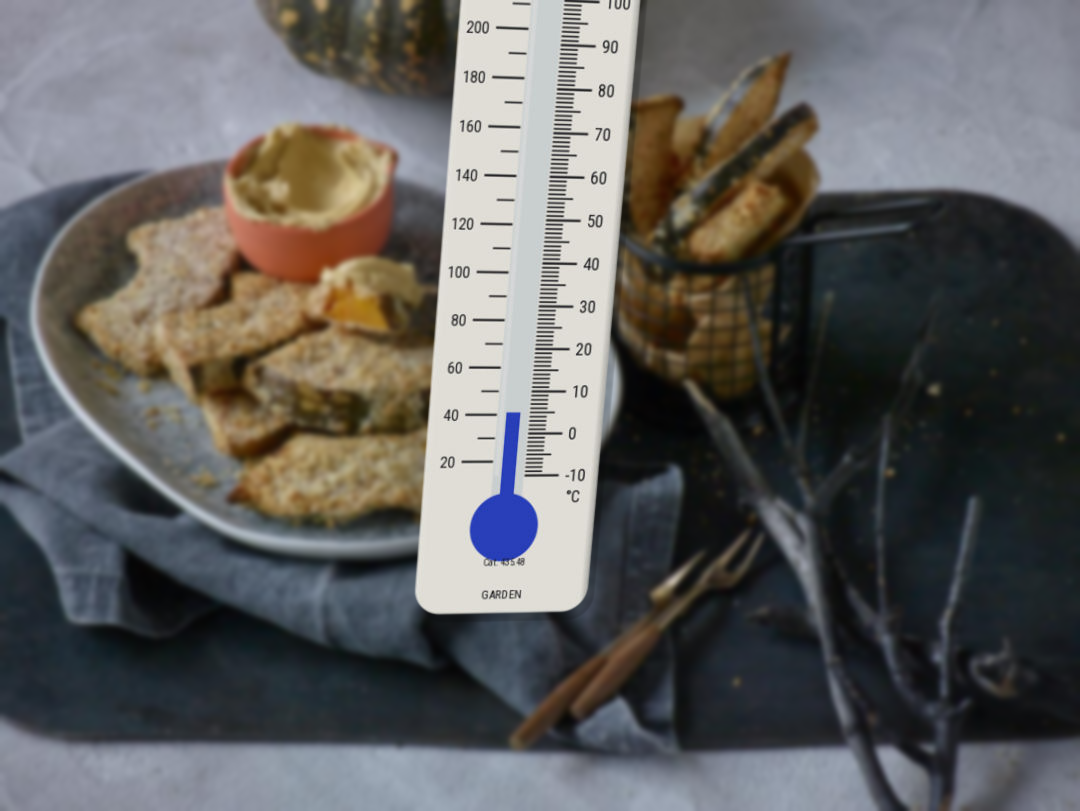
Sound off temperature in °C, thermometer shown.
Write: 5 °C
